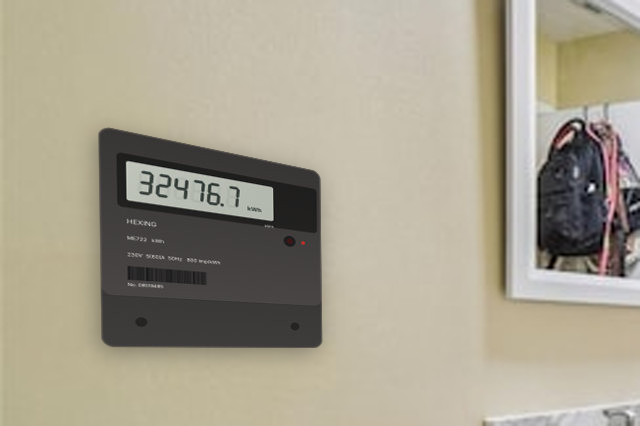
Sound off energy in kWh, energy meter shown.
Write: 32476.7 kWh
